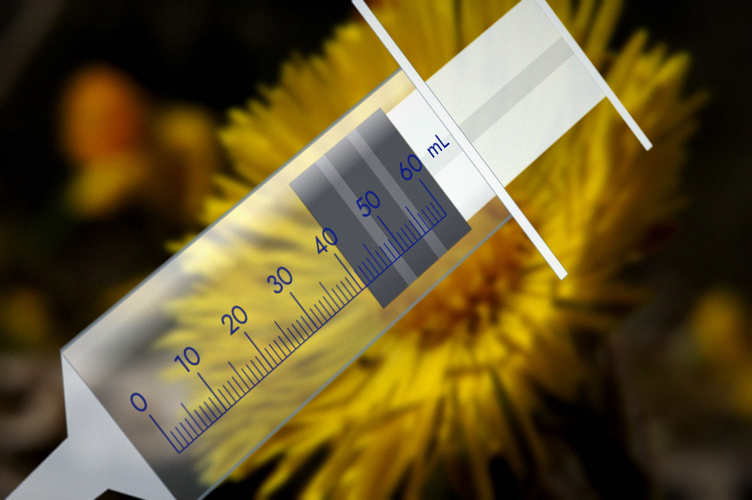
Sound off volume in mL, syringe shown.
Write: 41 mL
